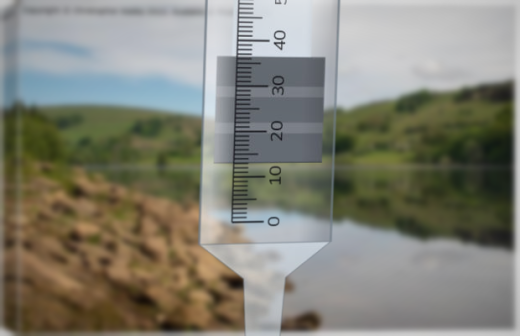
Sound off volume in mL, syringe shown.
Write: 13 mL
